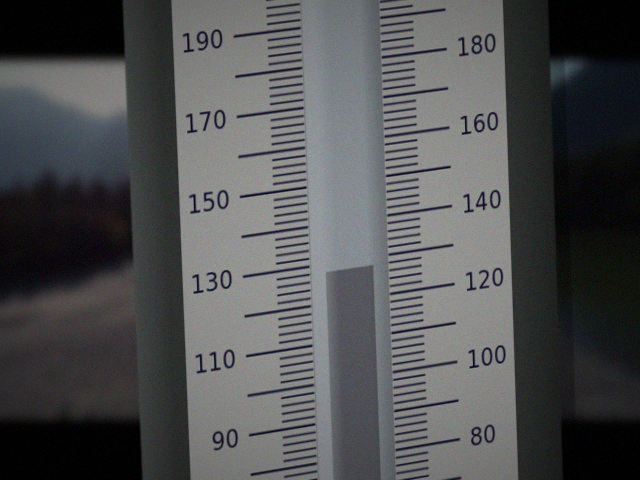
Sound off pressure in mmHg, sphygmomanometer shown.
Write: 128 mmHg
